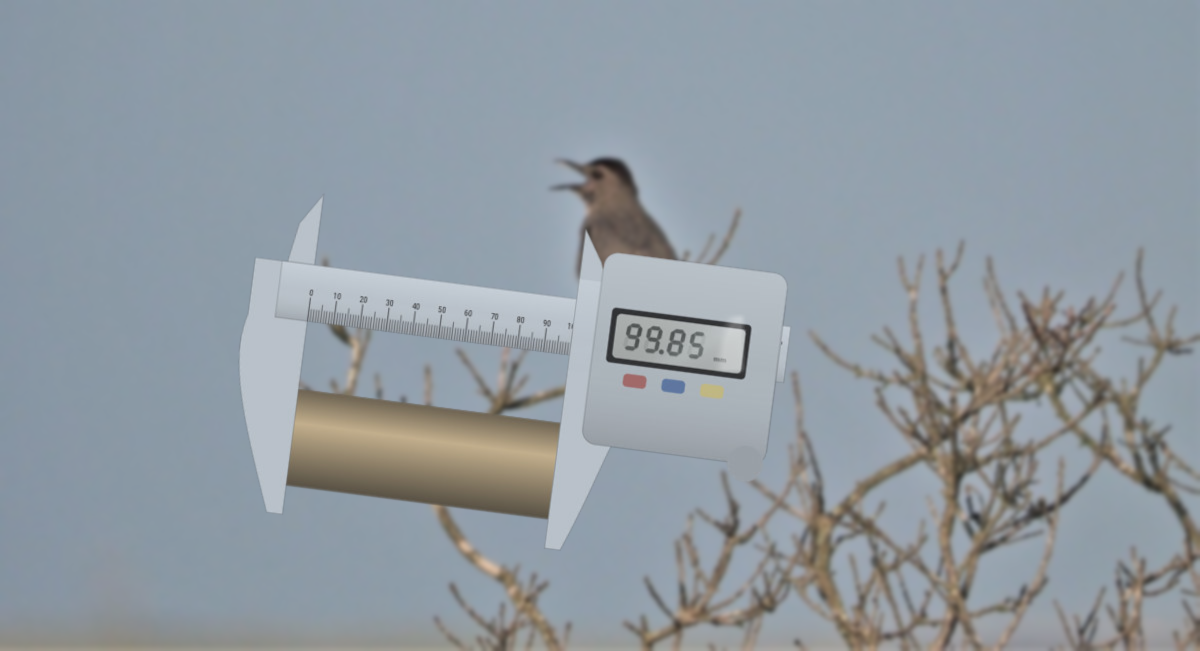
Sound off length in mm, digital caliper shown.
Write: 99.85 mm
